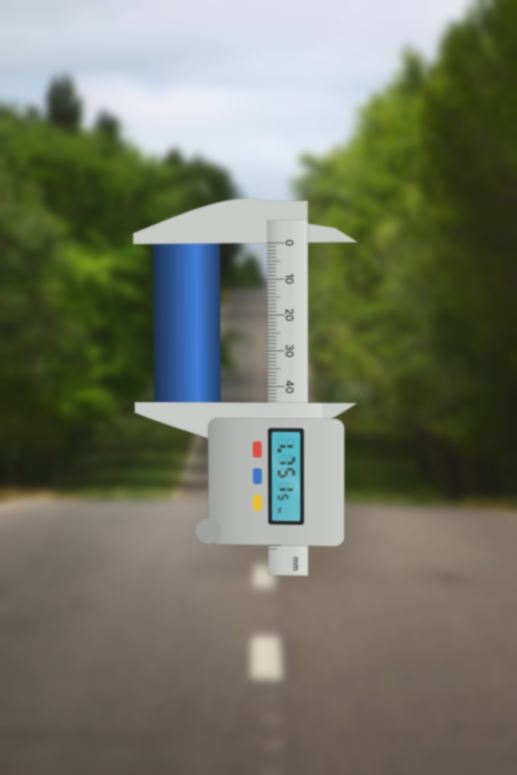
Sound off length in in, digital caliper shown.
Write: 1.7515 in
